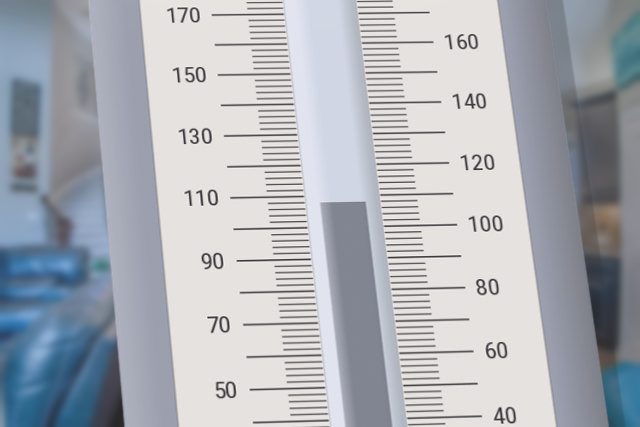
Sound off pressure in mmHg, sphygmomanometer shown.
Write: 108 mmHg
